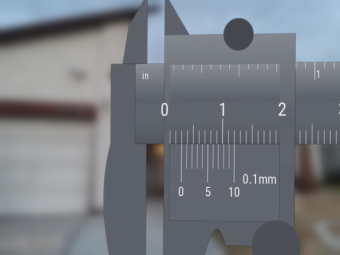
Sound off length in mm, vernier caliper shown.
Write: 3.0 mm
